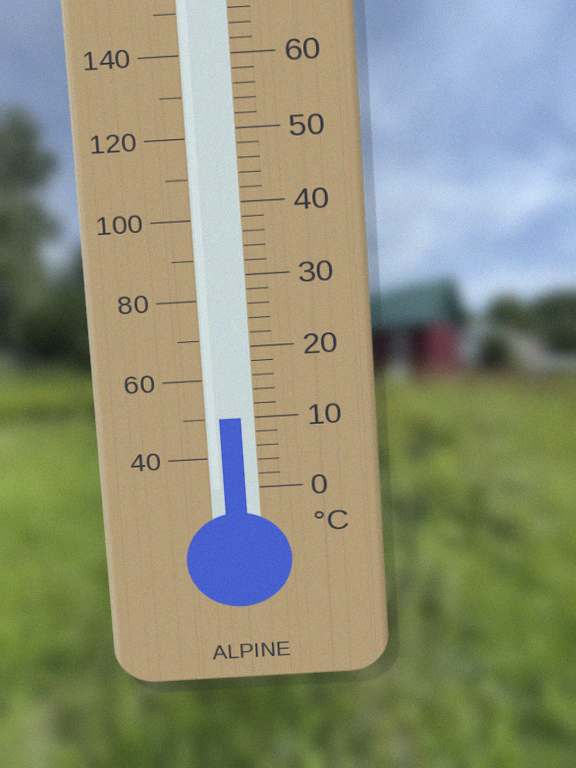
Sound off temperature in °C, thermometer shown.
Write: 10 °C
